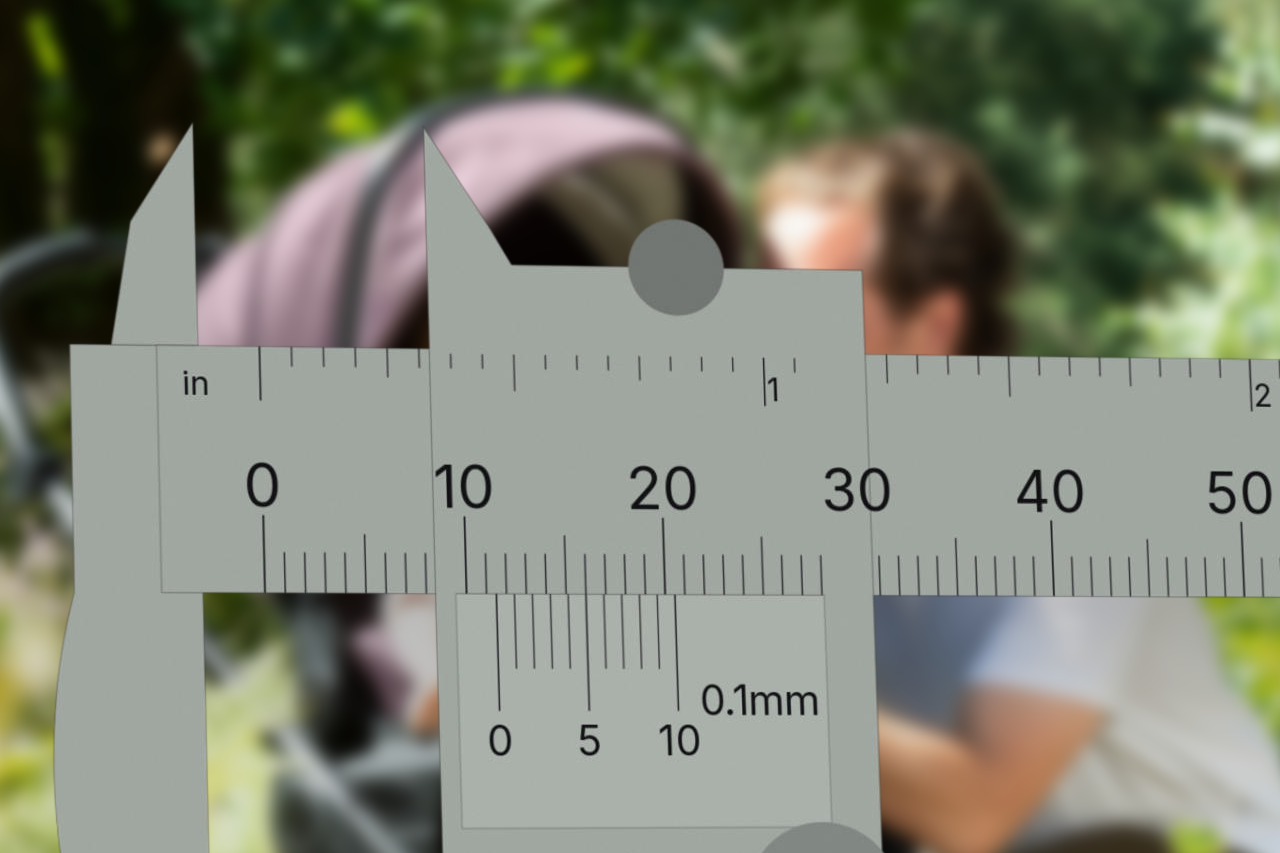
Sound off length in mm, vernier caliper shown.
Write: 11.5 mm
